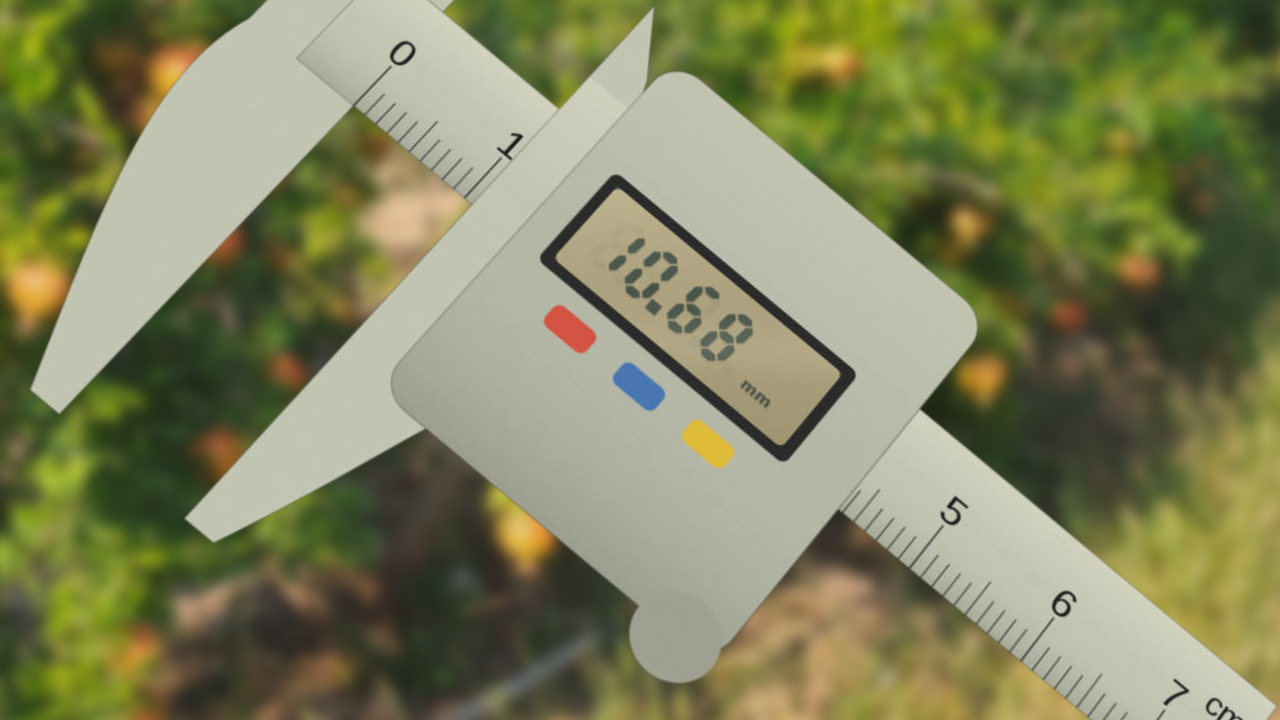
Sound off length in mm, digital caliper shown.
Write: 10.68 mm
